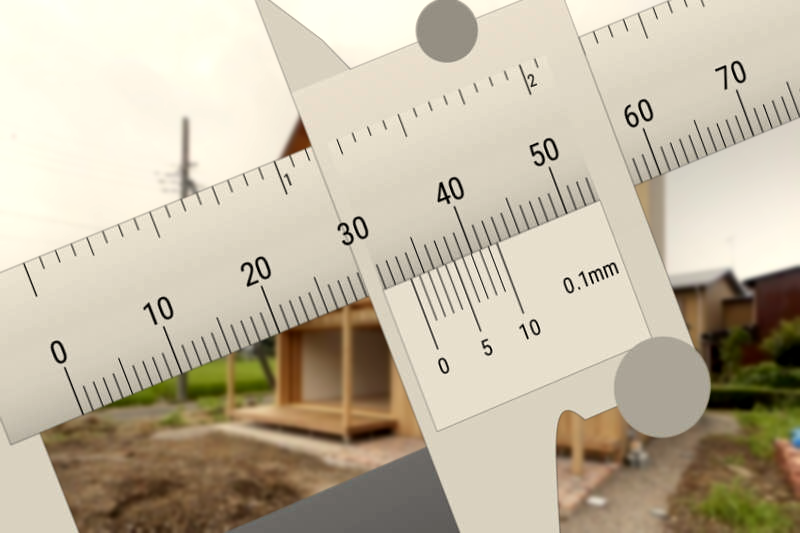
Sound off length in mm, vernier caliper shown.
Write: 33.6 mm
